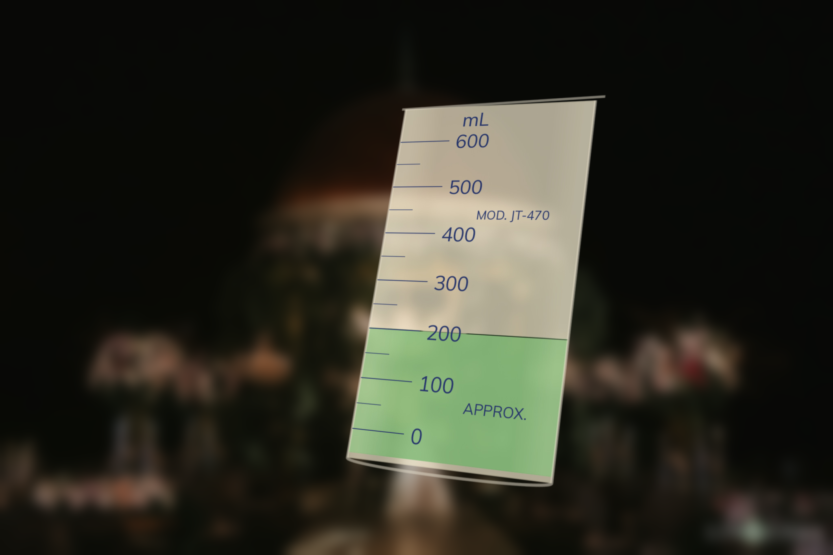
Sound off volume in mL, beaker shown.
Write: 200 mL
